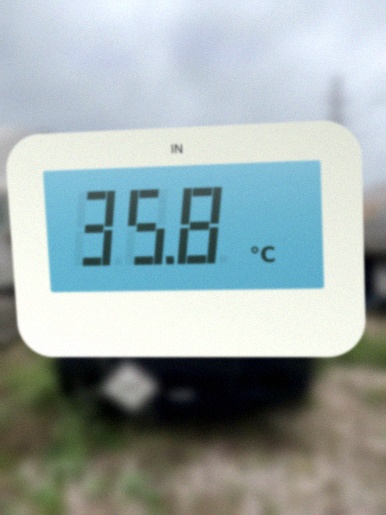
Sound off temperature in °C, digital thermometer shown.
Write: 35.8 °C
